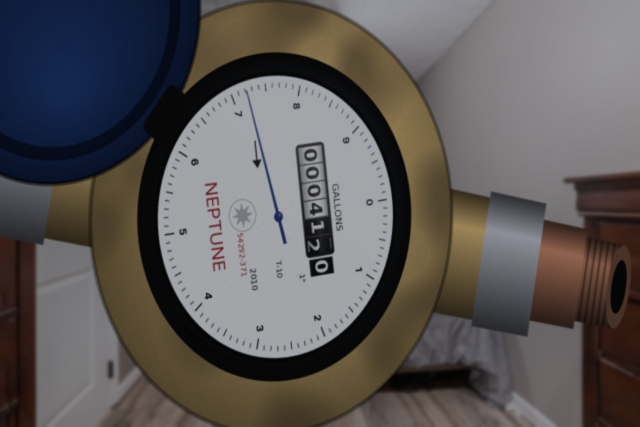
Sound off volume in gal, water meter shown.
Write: 4117.2 gal
